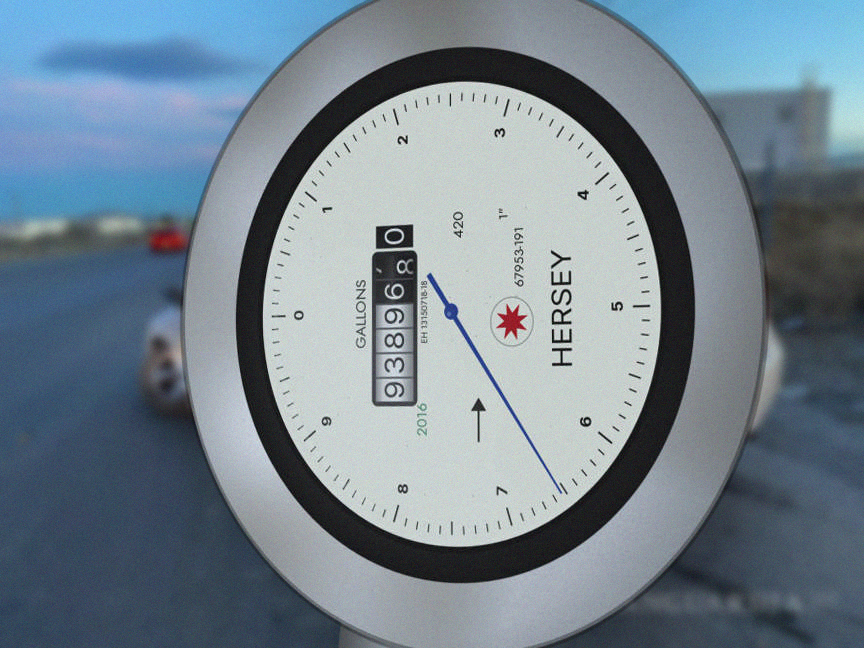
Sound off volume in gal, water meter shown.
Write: 9389676.5 gal
